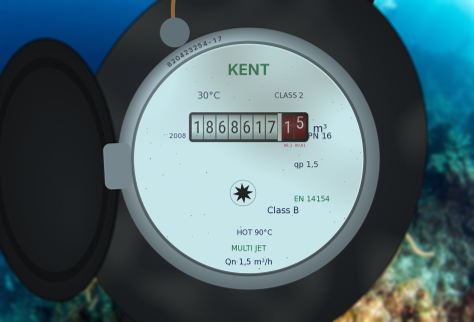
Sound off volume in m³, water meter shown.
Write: 1868617.15 m³
